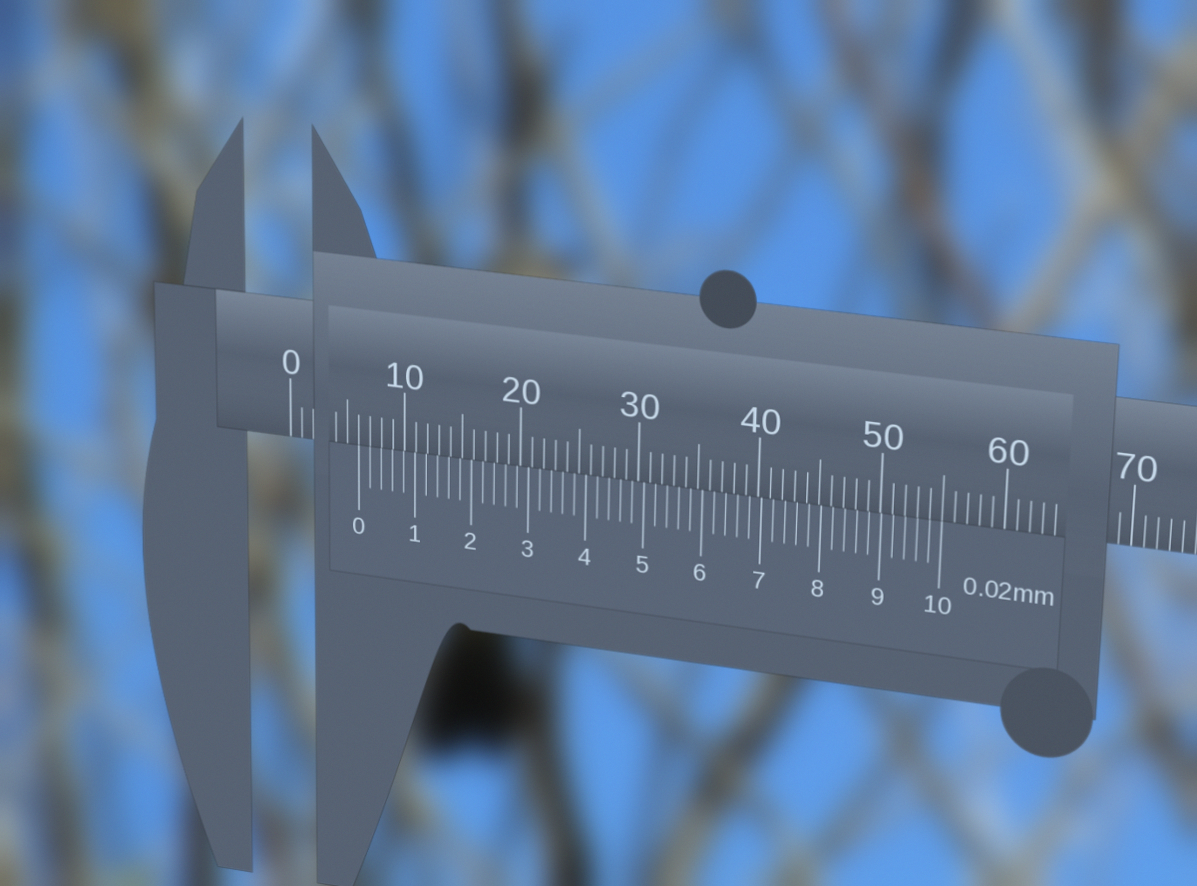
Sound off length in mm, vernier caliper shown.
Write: 6.0 mm
